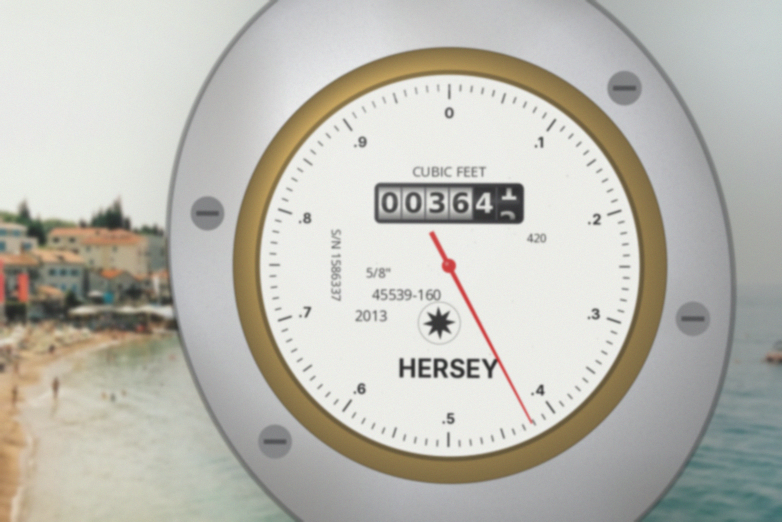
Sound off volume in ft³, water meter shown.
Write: 3641.42 ft³
